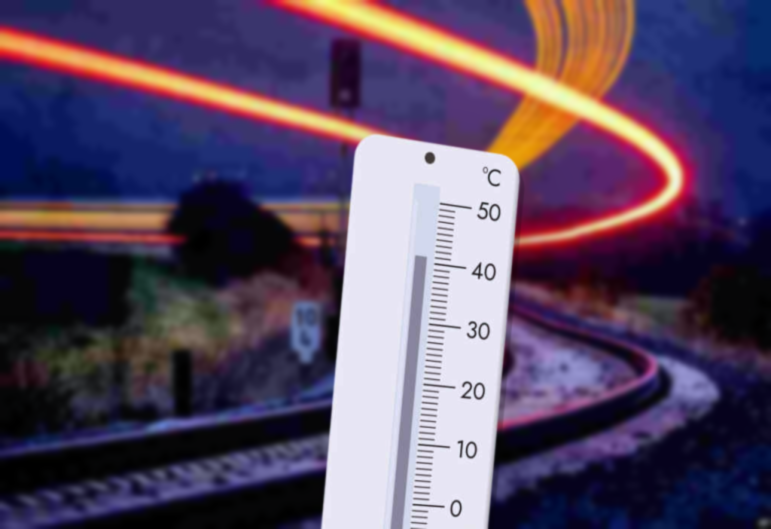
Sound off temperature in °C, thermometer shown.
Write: 41 °C
